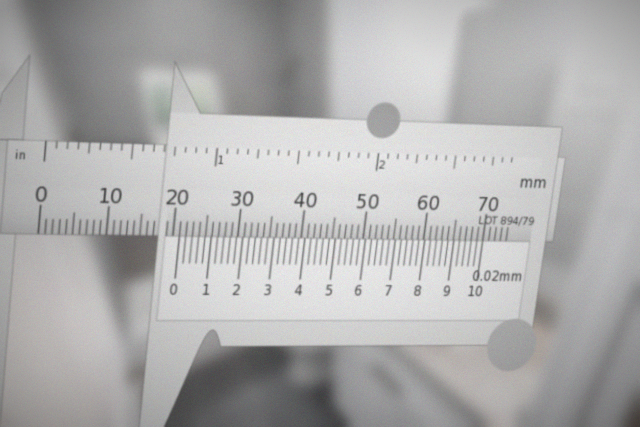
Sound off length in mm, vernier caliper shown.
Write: 21.0 mm
